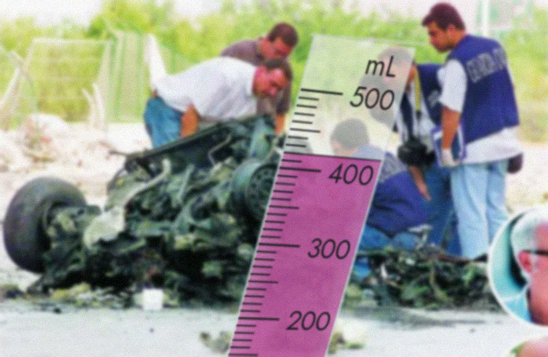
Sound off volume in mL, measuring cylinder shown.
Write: 420 mL
